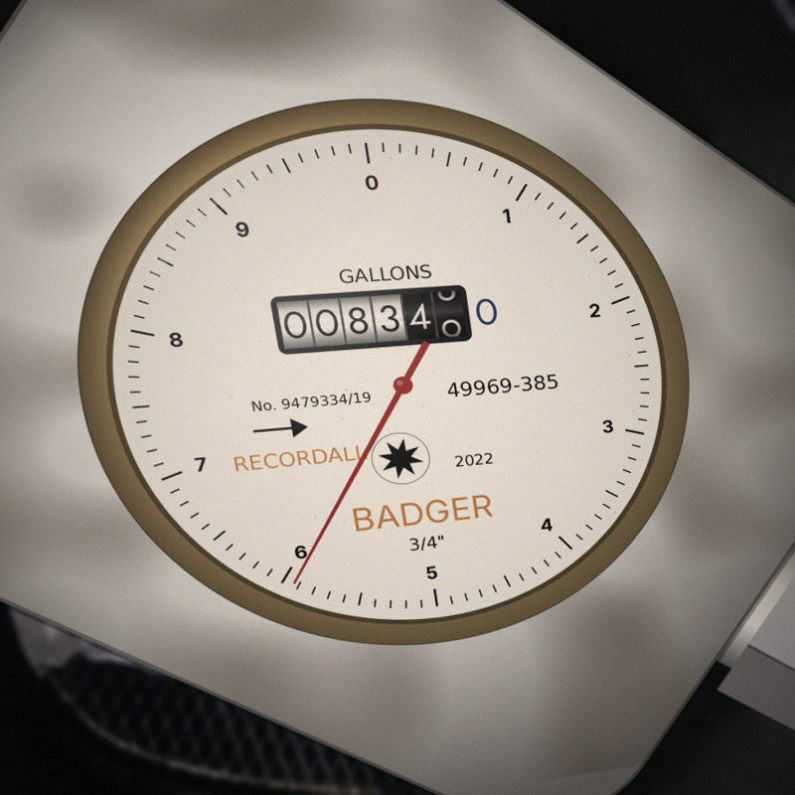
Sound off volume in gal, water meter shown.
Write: 83485.9 gal
